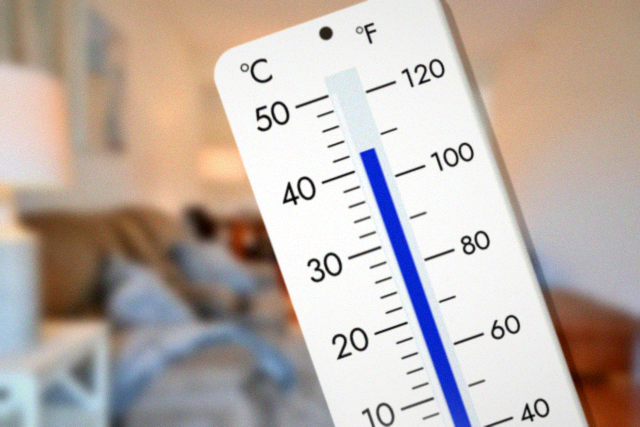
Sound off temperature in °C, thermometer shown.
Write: 42 °C
